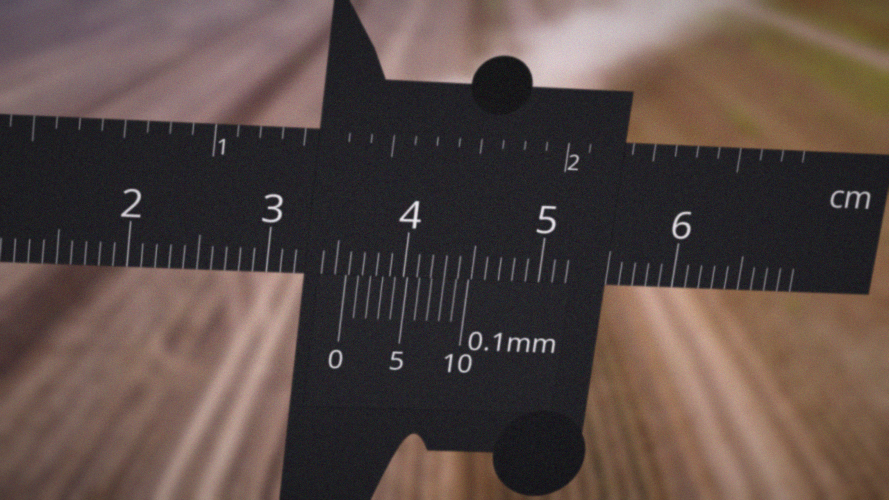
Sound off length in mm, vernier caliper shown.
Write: 35.8 mm
